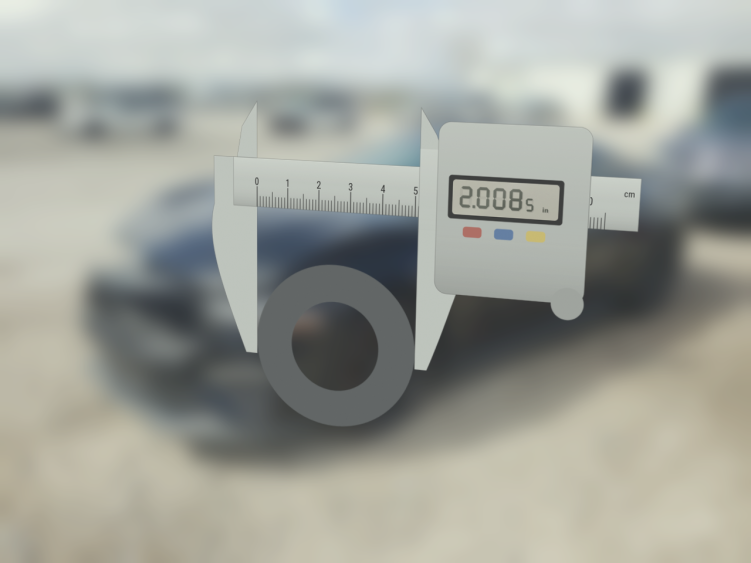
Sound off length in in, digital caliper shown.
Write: 2.0085 in
